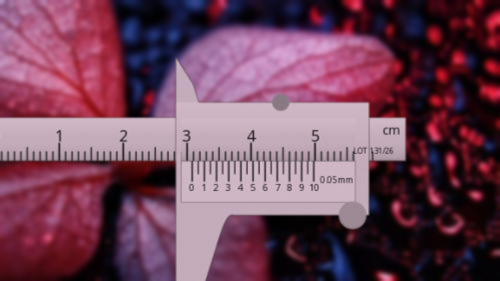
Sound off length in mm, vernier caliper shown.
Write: 30.8 mm
